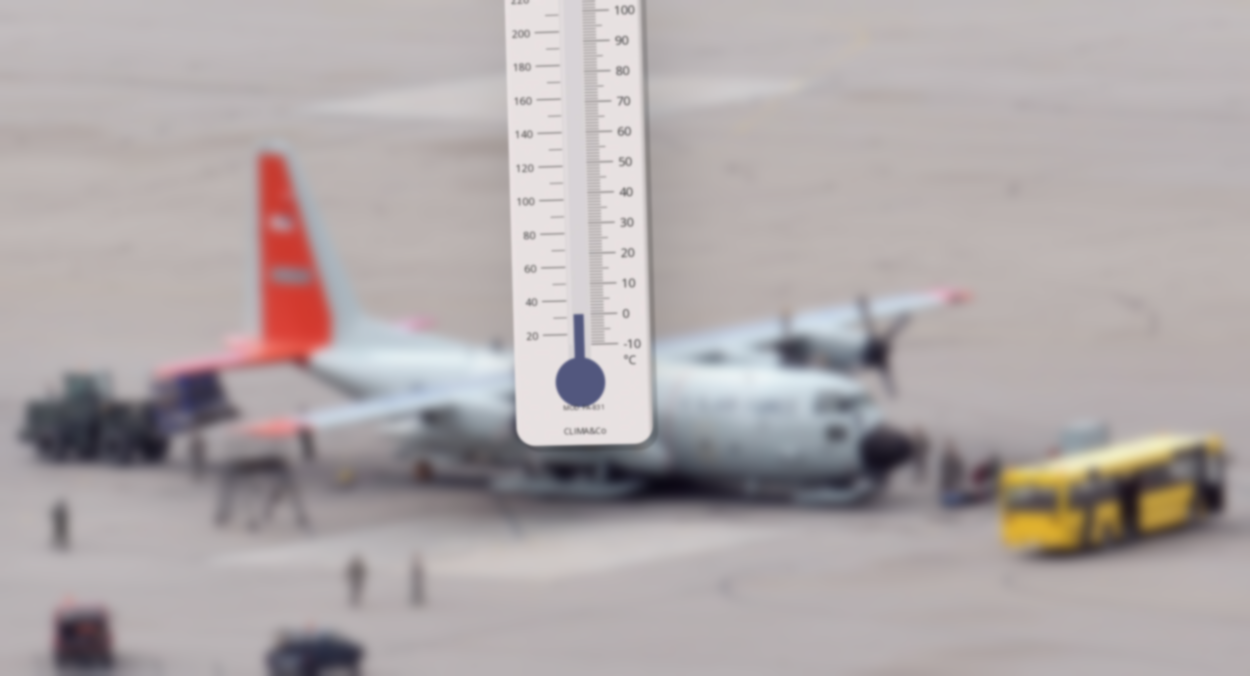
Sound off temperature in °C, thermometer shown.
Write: 0 °C
